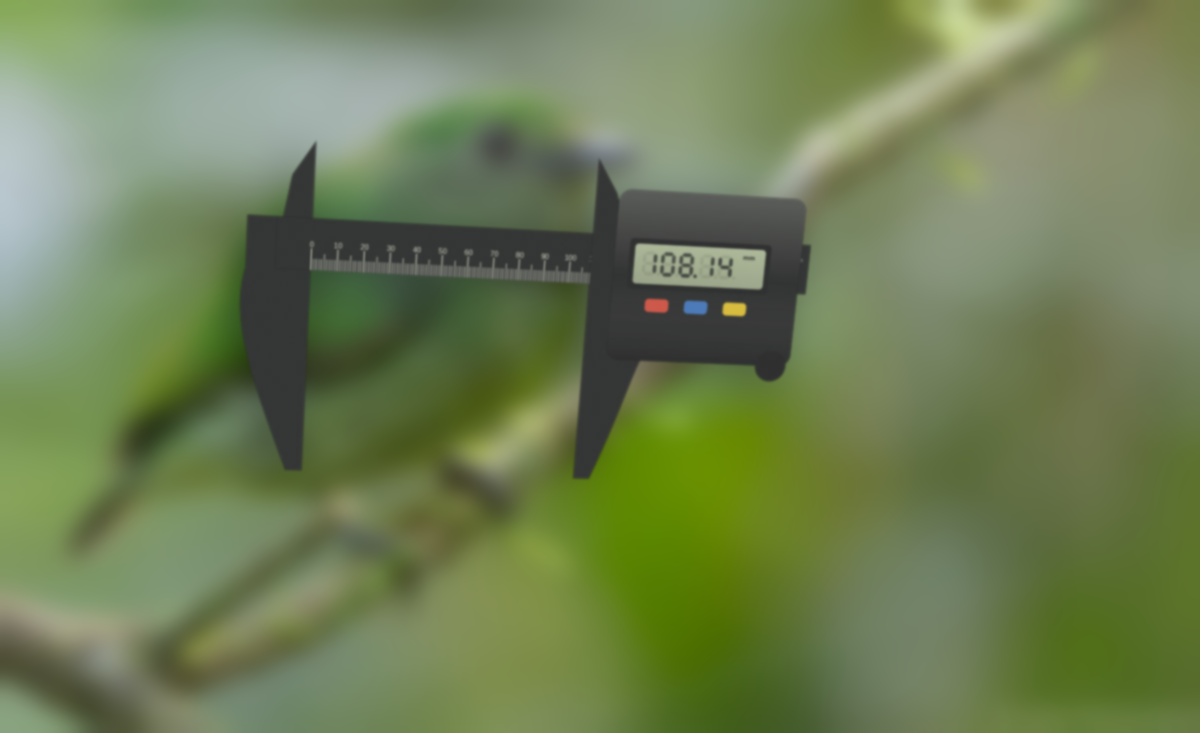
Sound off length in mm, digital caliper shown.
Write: 108.14 mm
